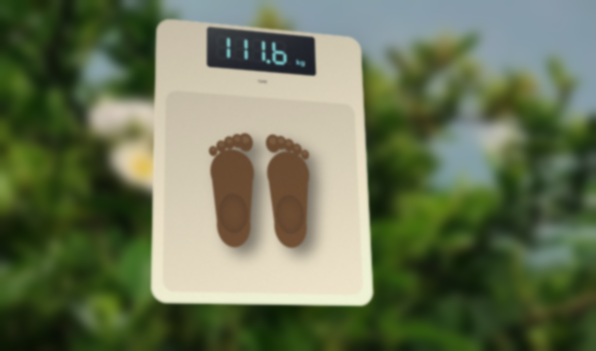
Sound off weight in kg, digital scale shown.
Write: 111.6 kg
